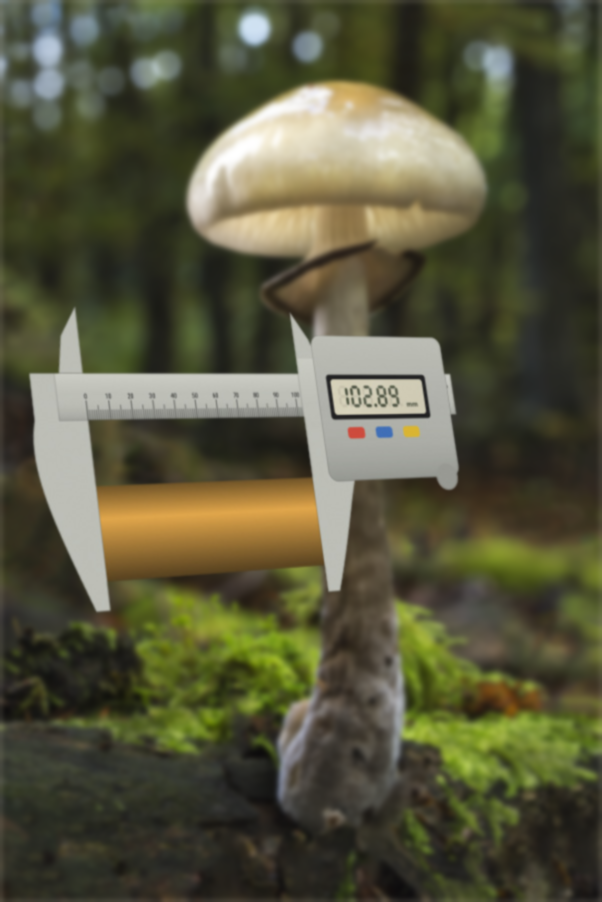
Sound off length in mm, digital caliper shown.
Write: 102.89 mm
